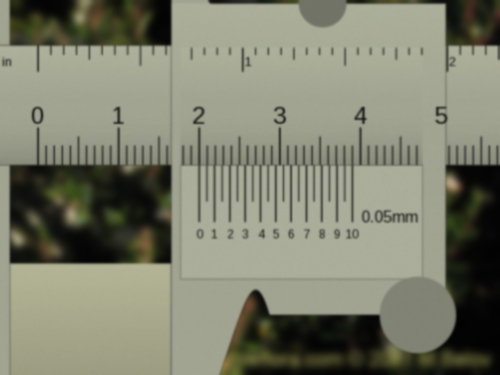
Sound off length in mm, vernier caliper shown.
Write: 20.0 mm
